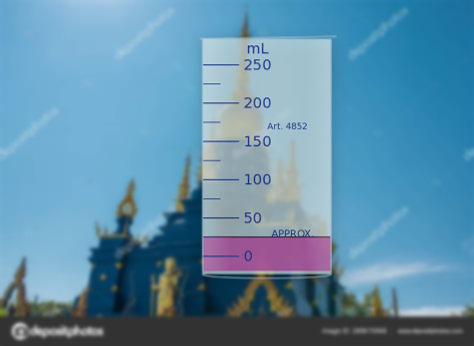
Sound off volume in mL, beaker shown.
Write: 25 mL
